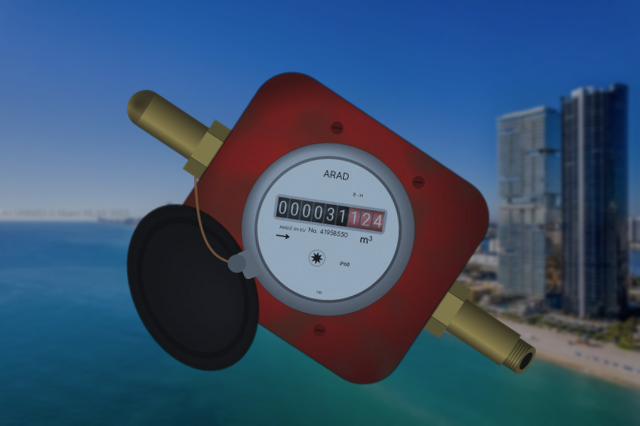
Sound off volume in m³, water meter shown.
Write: 31.124 m³
